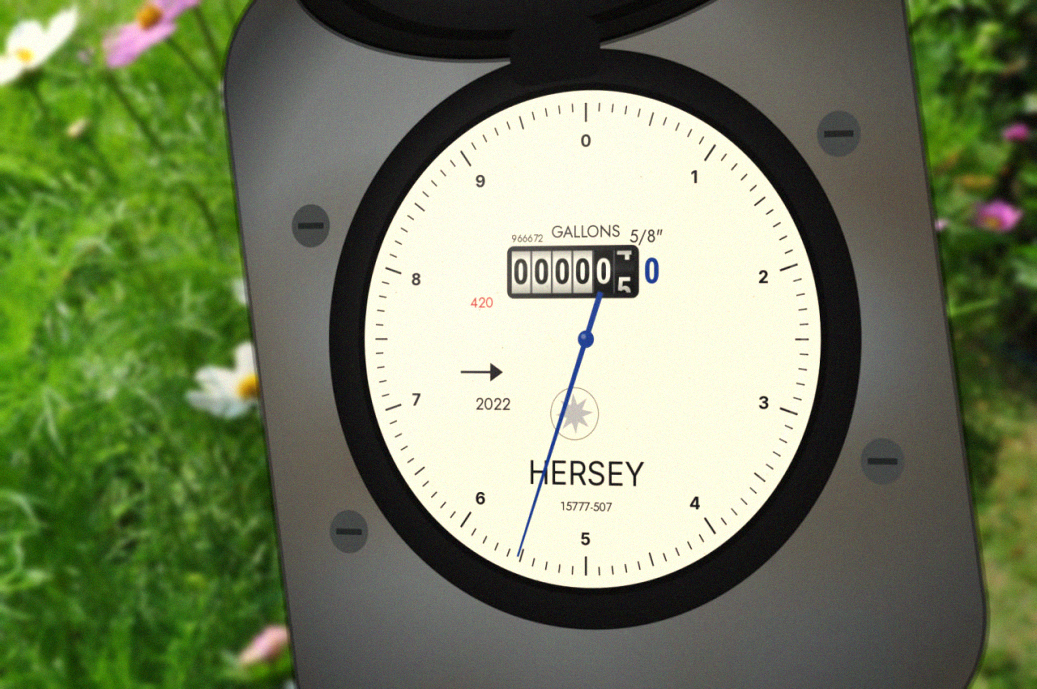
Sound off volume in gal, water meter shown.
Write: 45.5 gal
